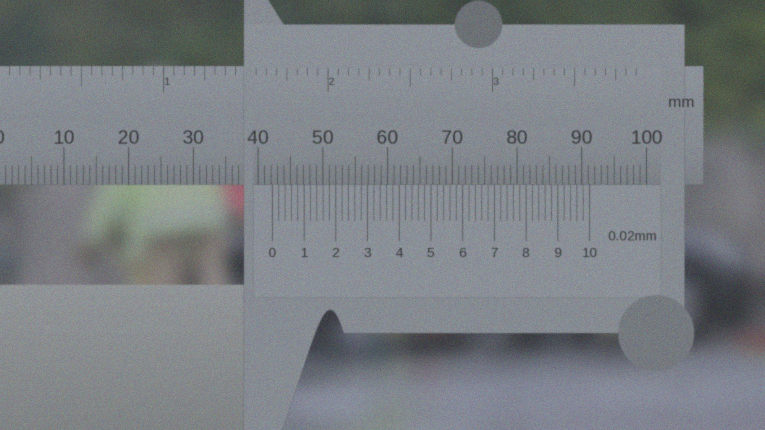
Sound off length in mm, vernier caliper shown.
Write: 42.2 mm
